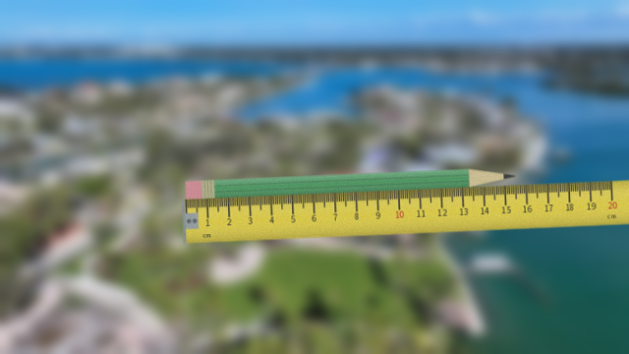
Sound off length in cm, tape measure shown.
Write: 15.5 cm
